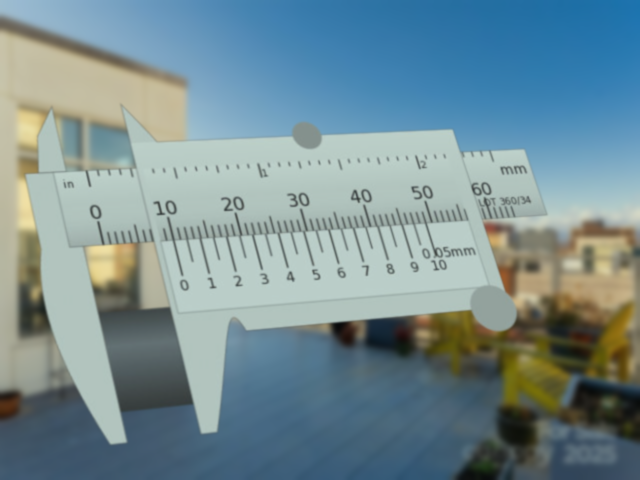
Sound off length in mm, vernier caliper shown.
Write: 10.0 mm
